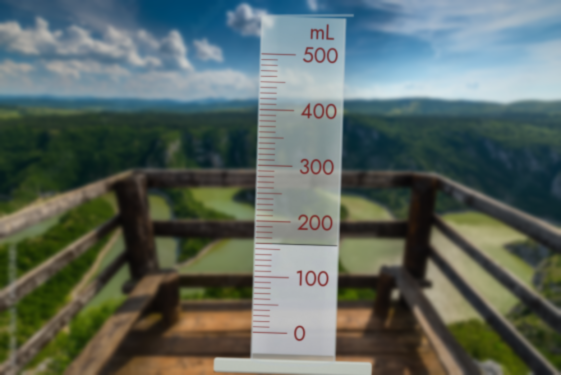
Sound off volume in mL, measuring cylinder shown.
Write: 160 mL
